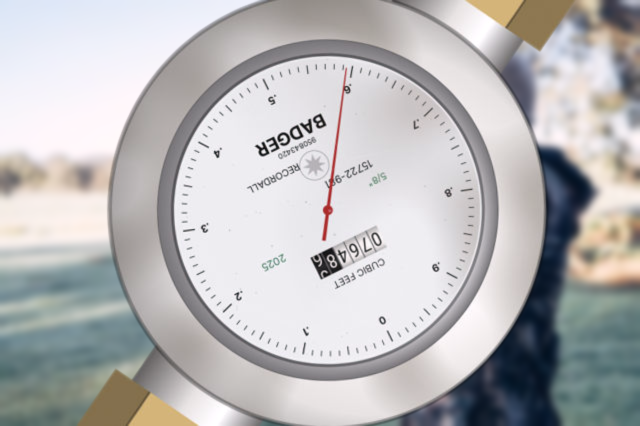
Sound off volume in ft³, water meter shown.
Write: 76485.59 ft³
